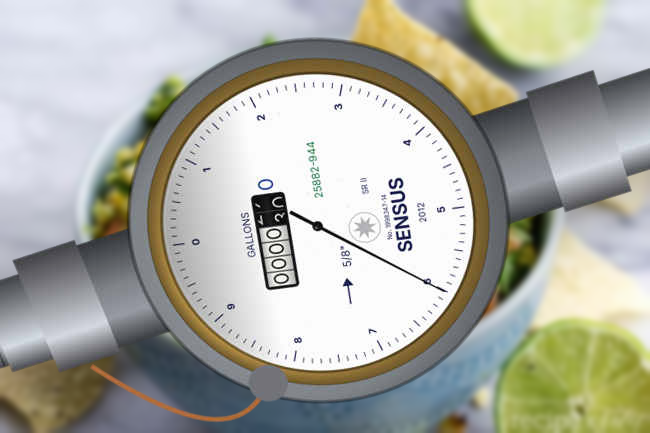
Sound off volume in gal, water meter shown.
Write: 296.0 gal
